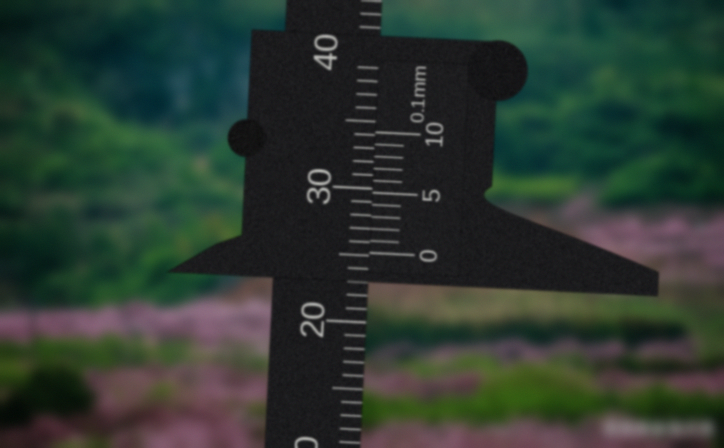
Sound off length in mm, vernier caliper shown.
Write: 25.2 mm
